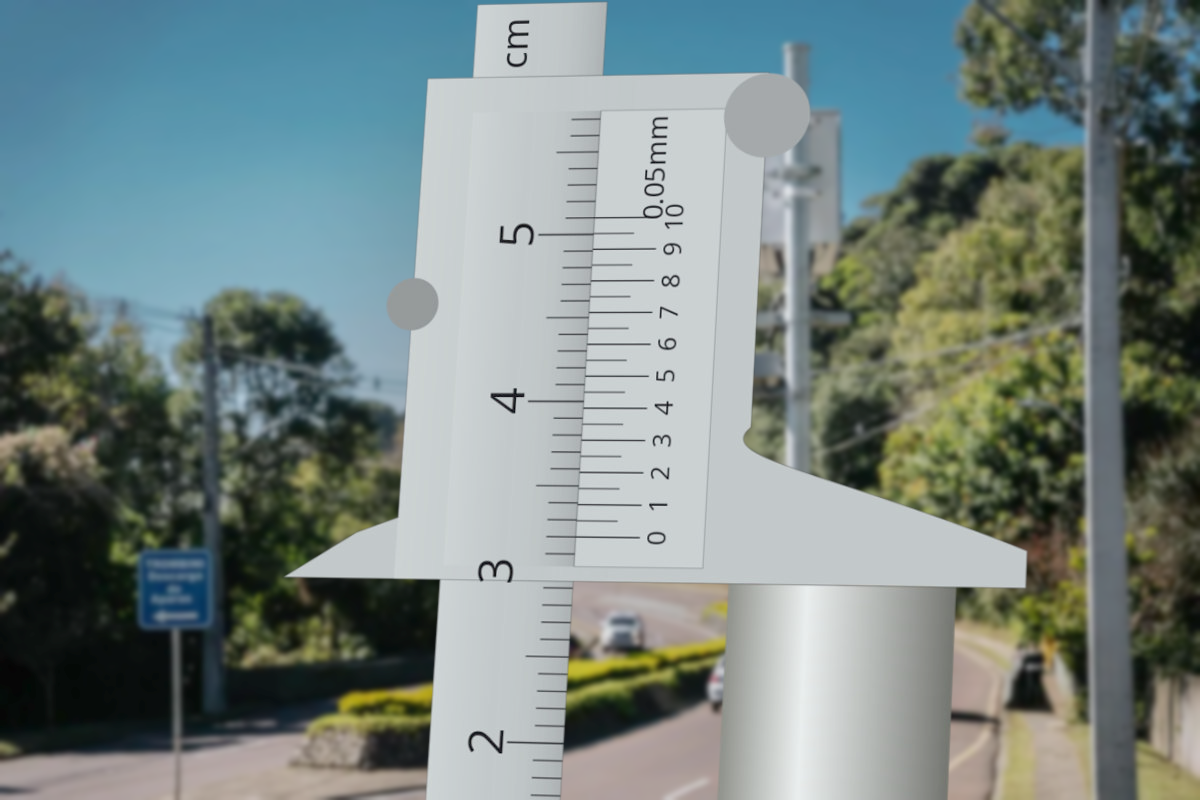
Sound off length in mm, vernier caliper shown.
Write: 32.0 mm
